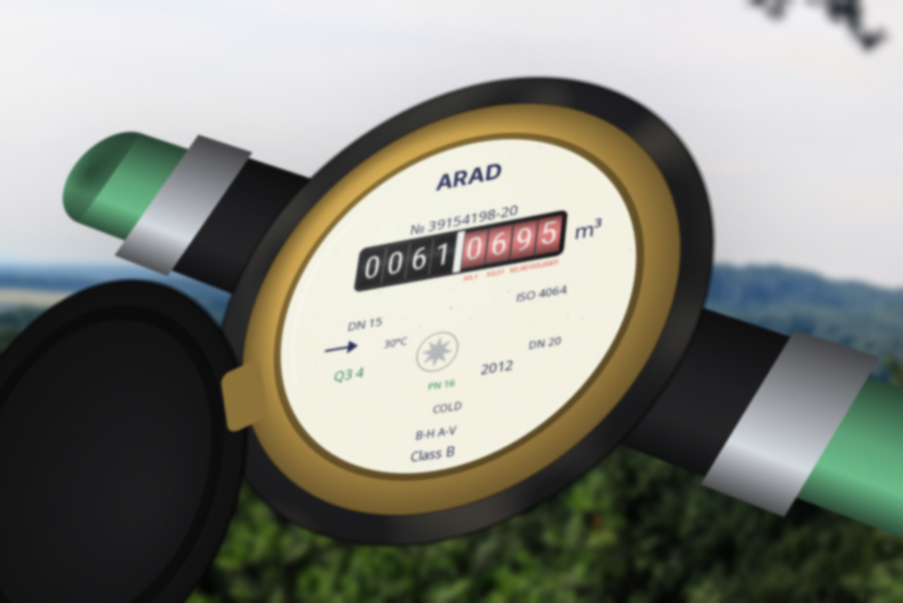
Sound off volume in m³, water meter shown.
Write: 61.0695 m³
